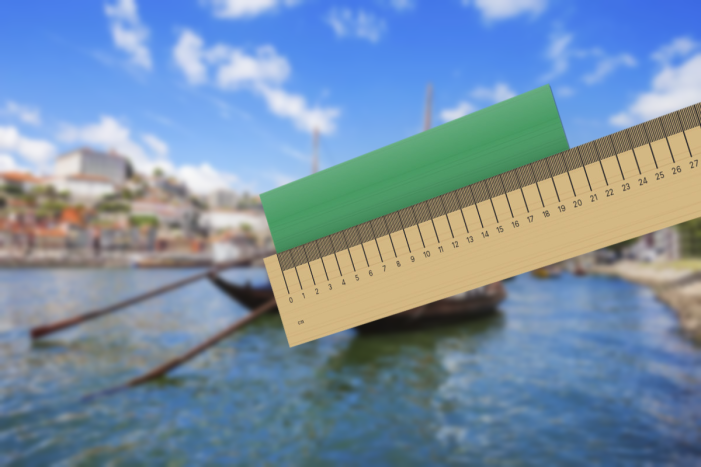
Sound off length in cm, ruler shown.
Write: 20.5 cm
